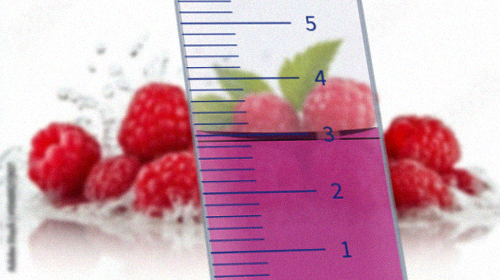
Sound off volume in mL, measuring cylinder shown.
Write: 2.9 mL
